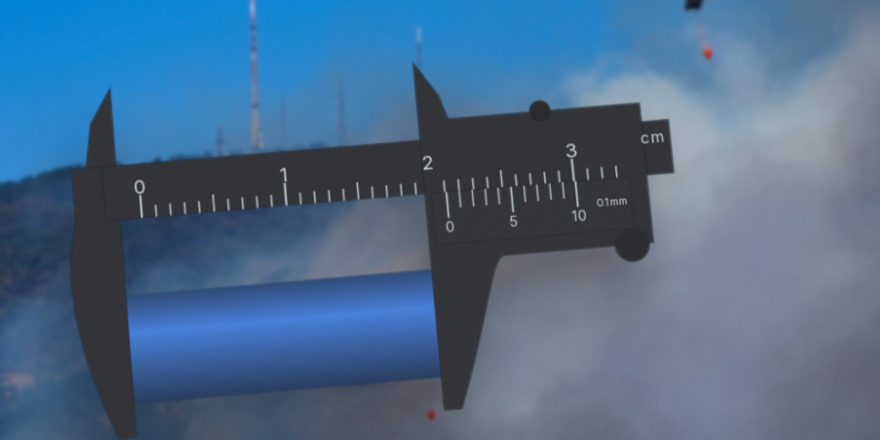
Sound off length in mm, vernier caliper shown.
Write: 21.1 mm
